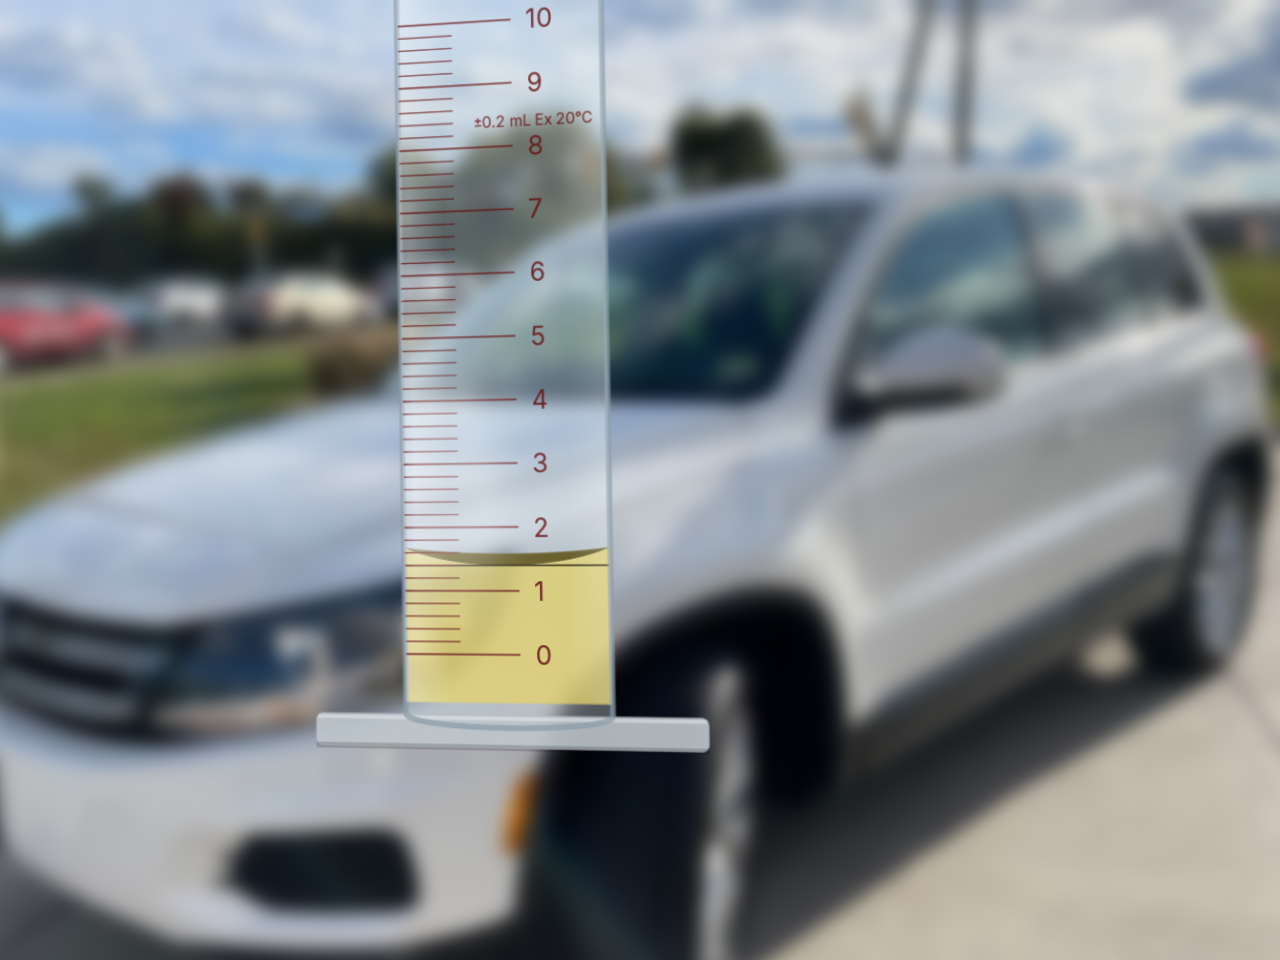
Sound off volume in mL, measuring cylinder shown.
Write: 1.4 mL
